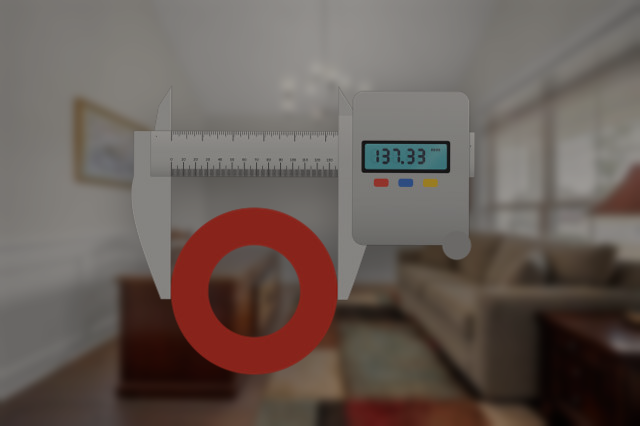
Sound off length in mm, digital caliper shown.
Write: 137.33 mm
